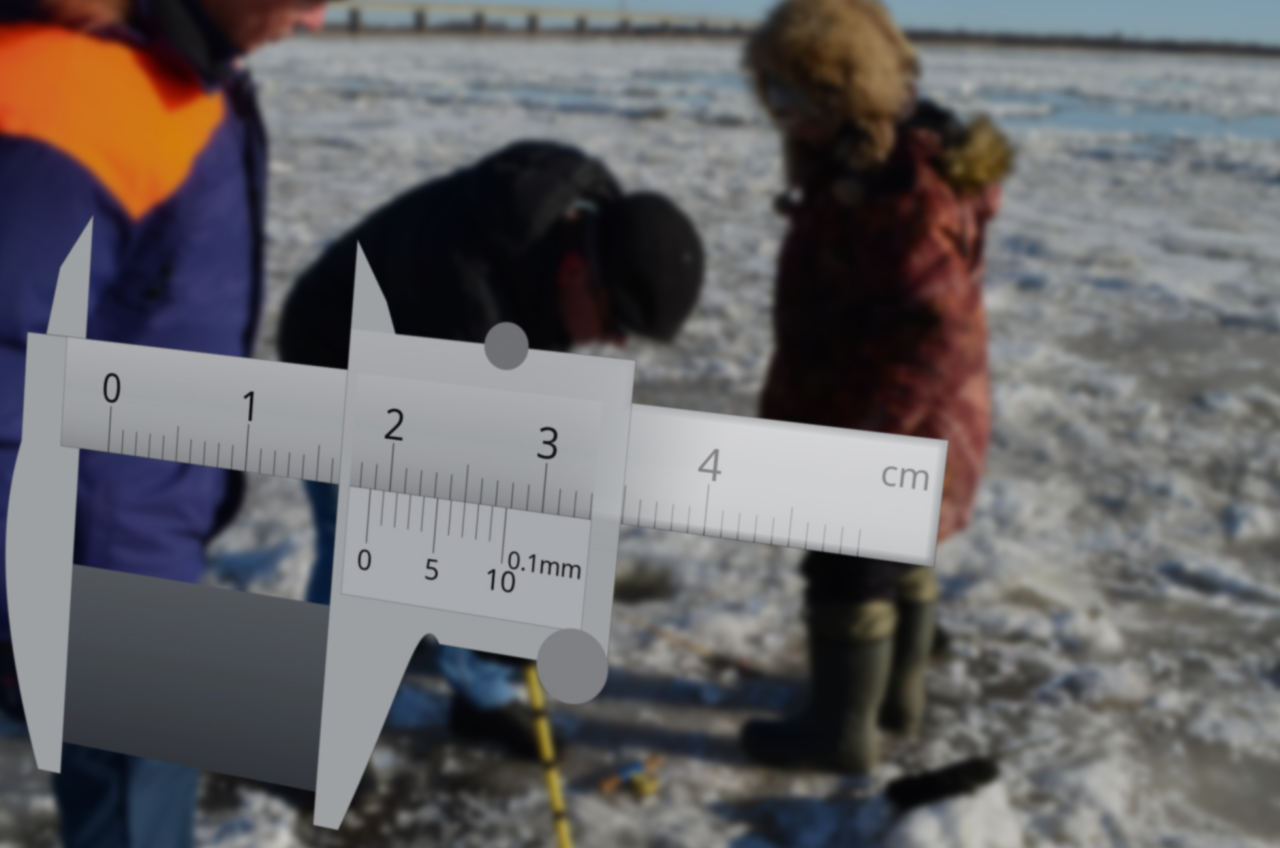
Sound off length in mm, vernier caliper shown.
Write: 18.7 mm
